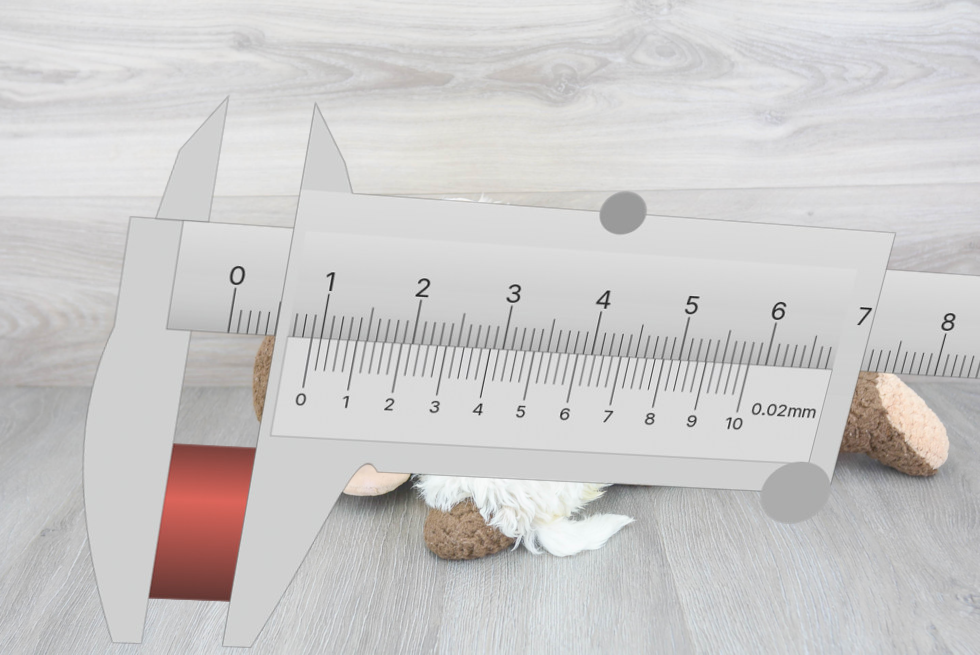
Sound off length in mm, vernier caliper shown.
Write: 9.0 mm
